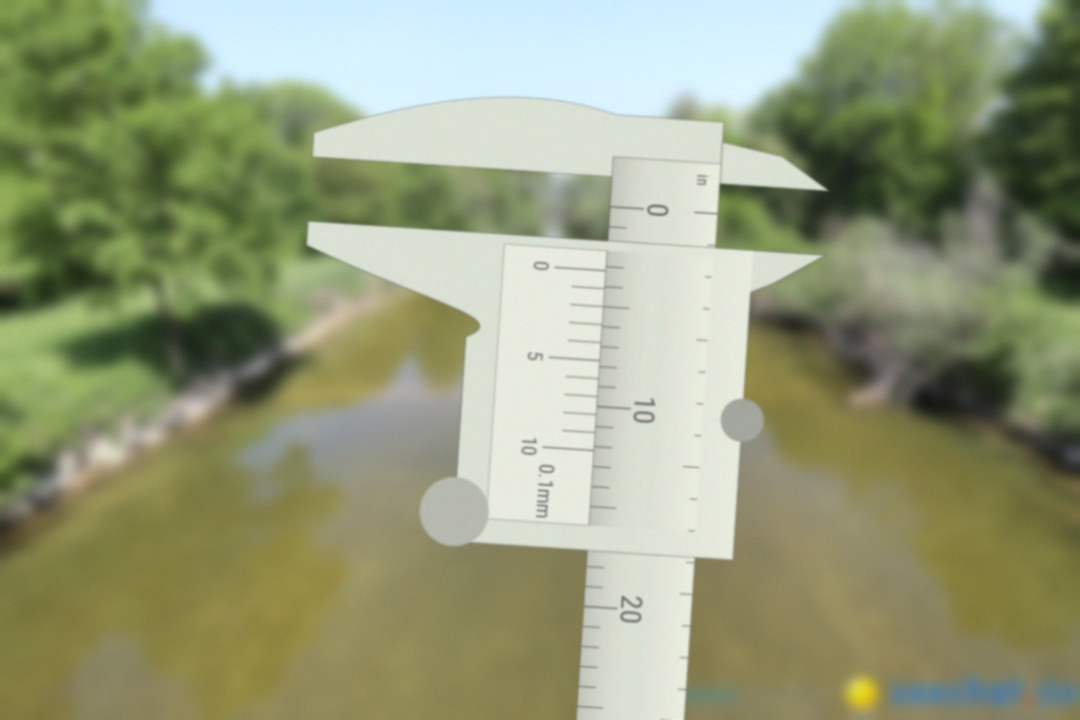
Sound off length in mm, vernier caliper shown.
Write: 3.2 mm
